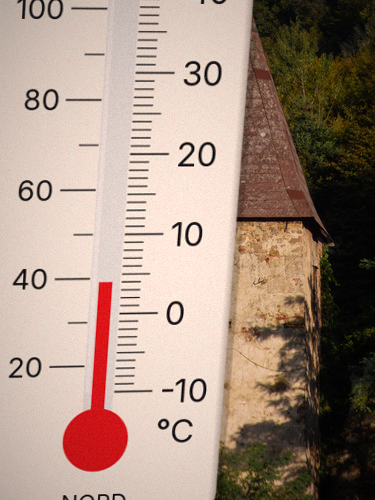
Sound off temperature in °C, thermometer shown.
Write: 4 °C
